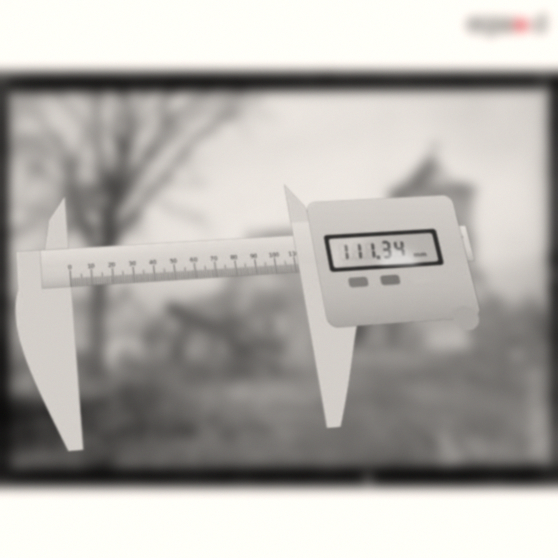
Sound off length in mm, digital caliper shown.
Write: 111.34 mm
